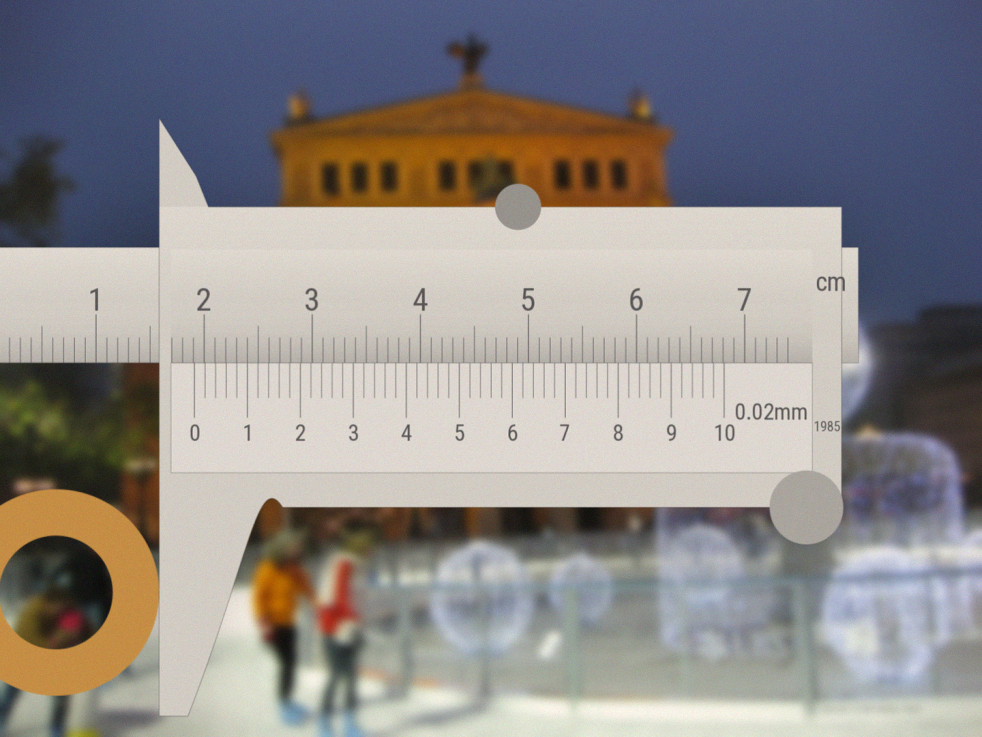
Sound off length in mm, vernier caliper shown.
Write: 19.1 mm
